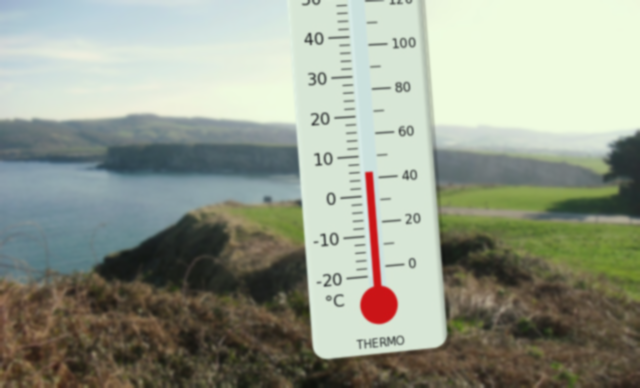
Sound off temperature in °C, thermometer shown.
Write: 6 °C
